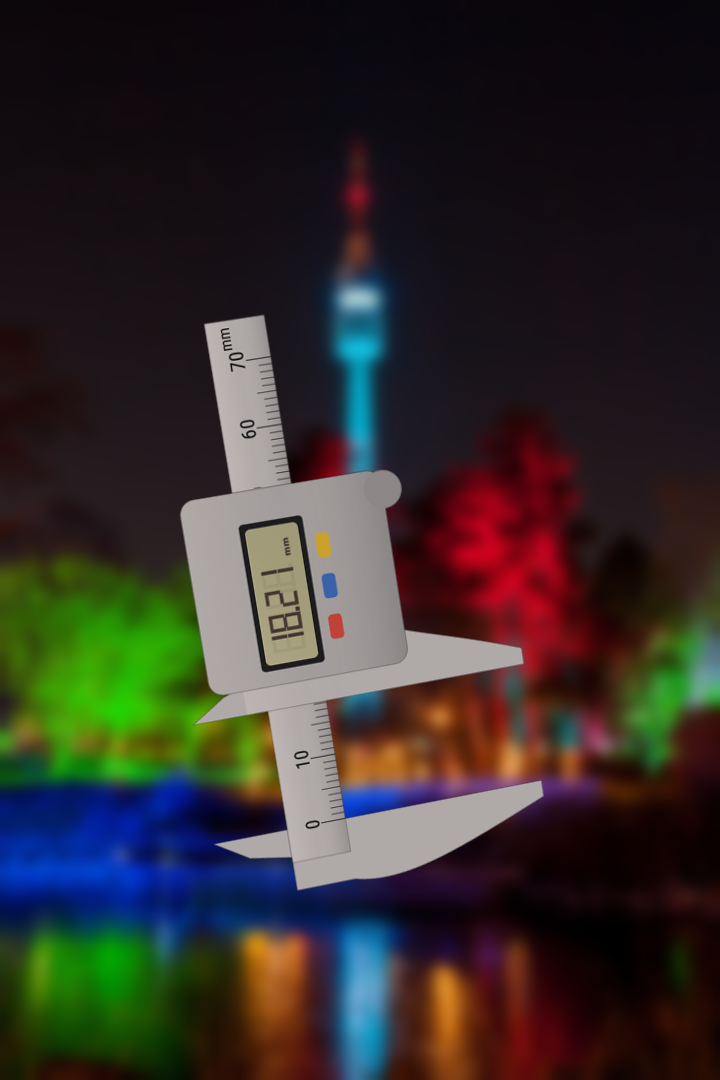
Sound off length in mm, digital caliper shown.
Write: 18.21 mm
